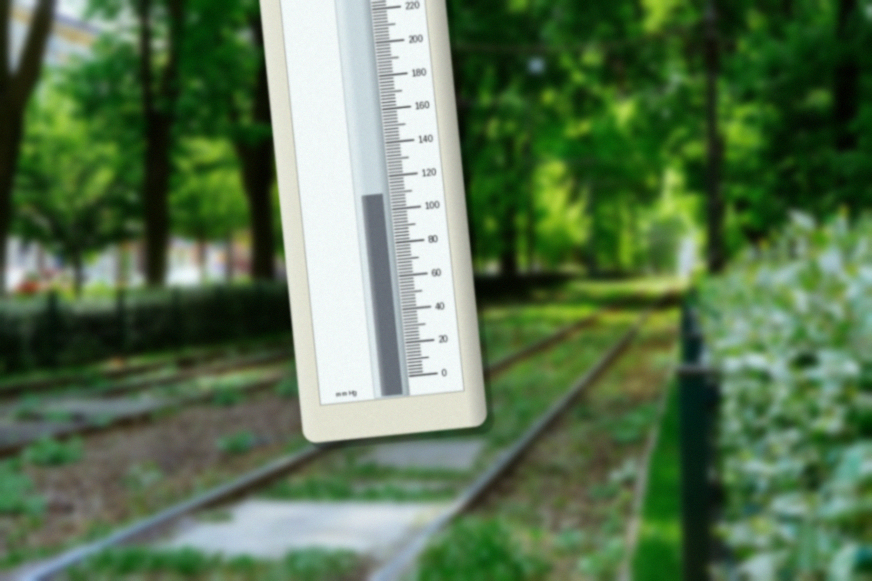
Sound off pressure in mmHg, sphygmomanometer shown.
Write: 110 mmHg
